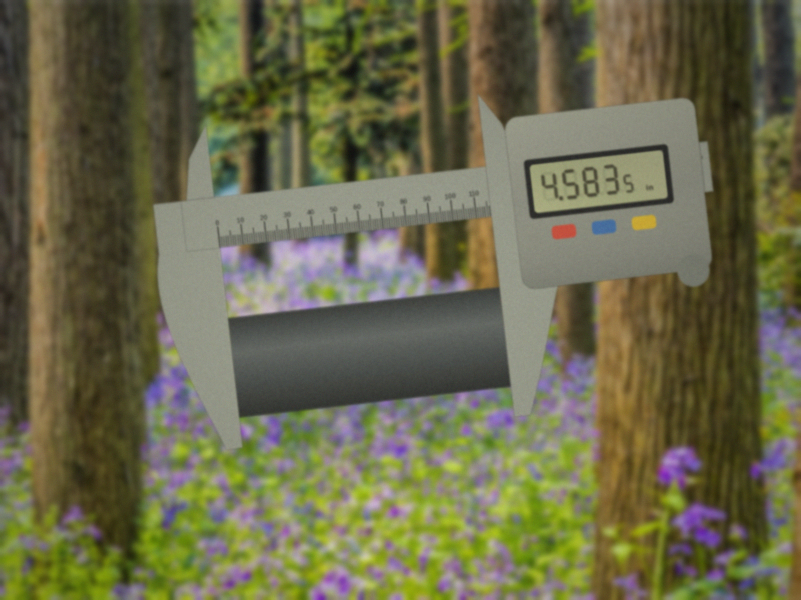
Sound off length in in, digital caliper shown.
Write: 4.5835 in
